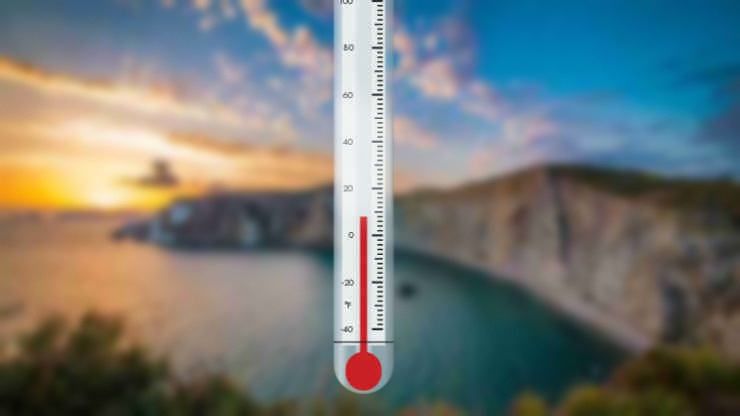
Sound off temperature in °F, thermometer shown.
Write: 8 °F
